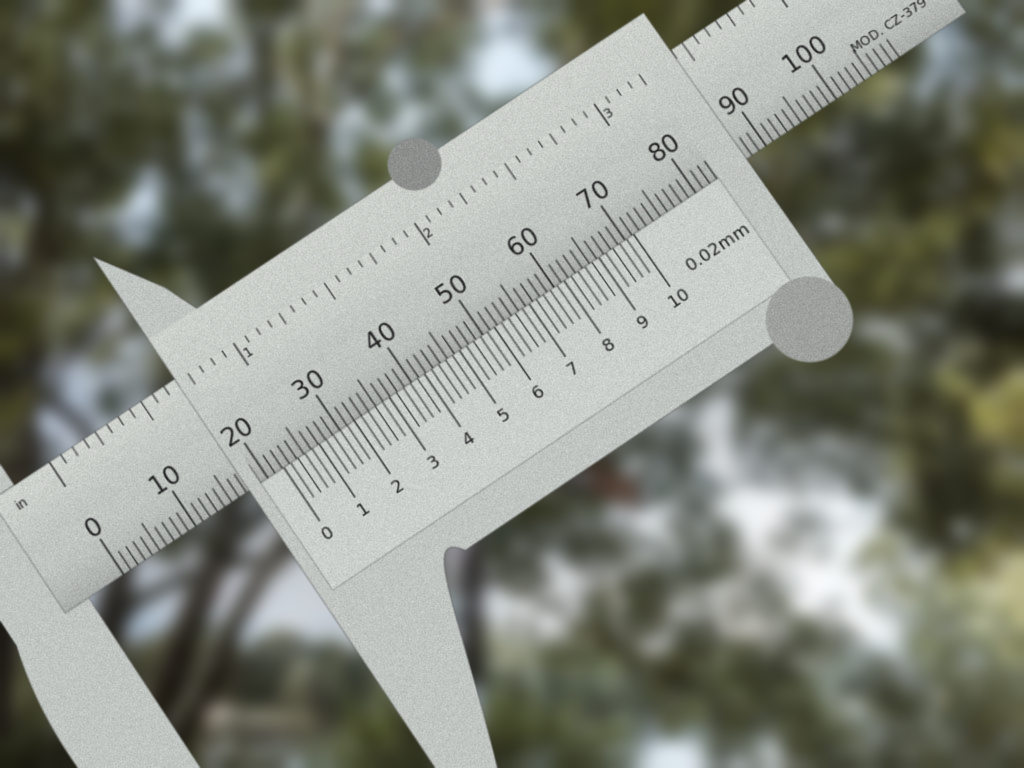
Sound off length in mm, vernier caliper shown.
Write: 22.2 mm
